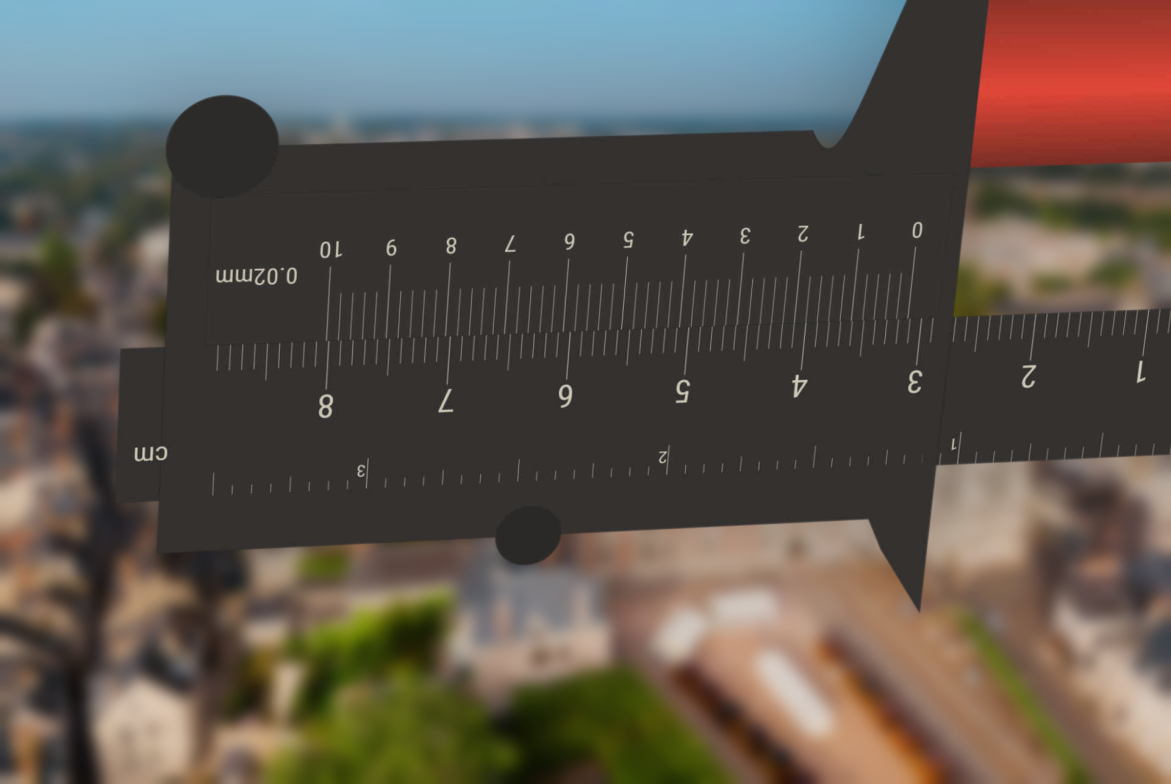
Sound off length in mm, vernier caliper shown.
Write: 31.2 mm
